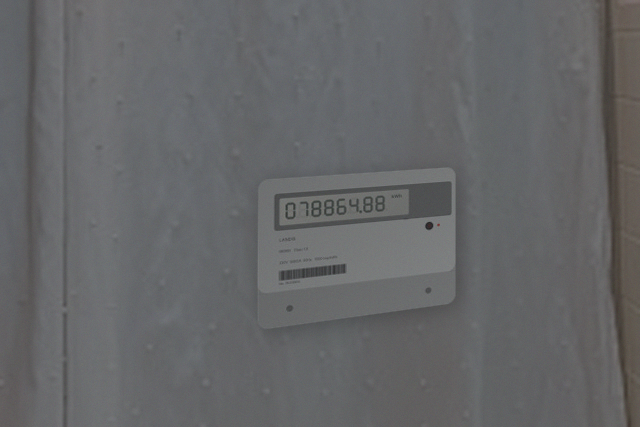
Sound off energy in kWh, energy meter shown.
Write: 78864.88 kWh
